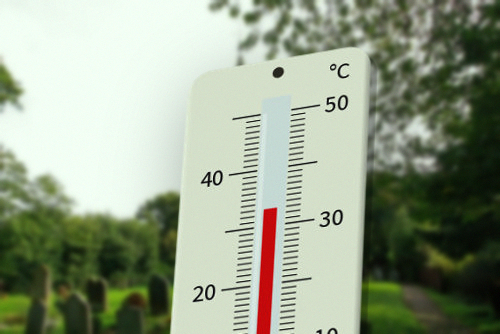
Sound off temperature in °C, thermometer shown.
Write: 33 °C
